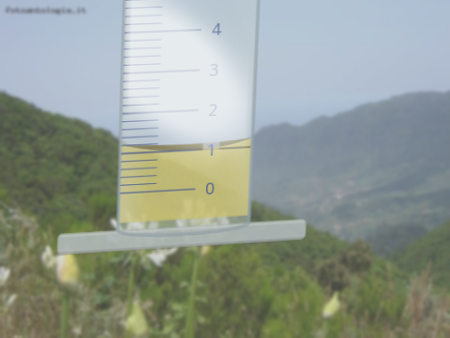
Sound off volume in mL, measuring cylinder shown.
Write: 1 mL
